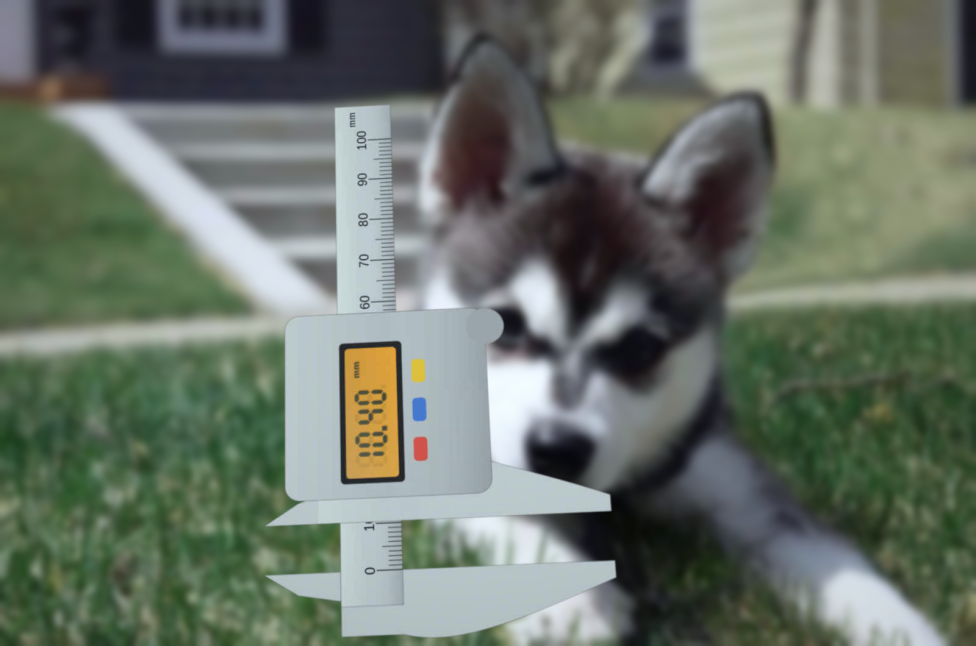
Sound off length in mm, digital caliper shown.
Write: 10.40 mm
